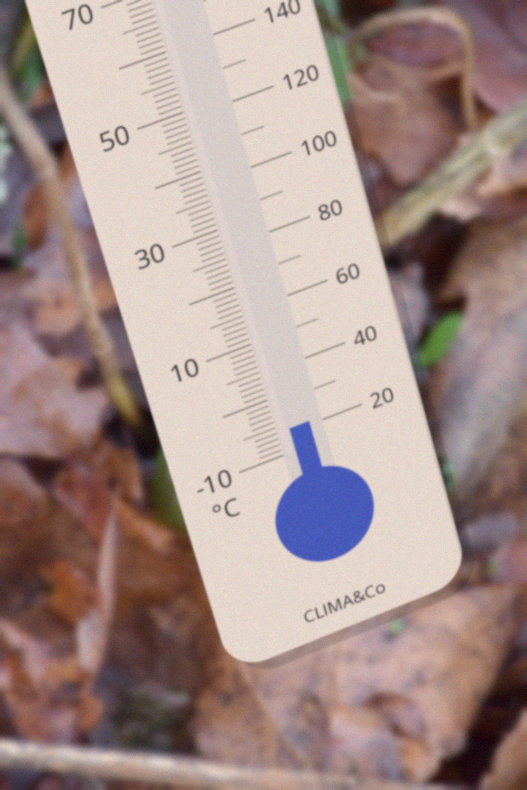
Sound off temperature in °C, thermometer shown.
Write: -6 °C
